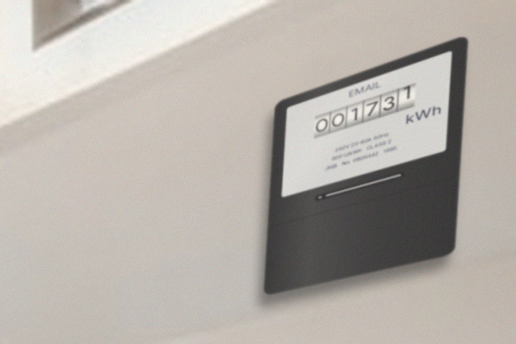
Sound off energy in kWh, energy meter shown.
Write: 1731 kWh
